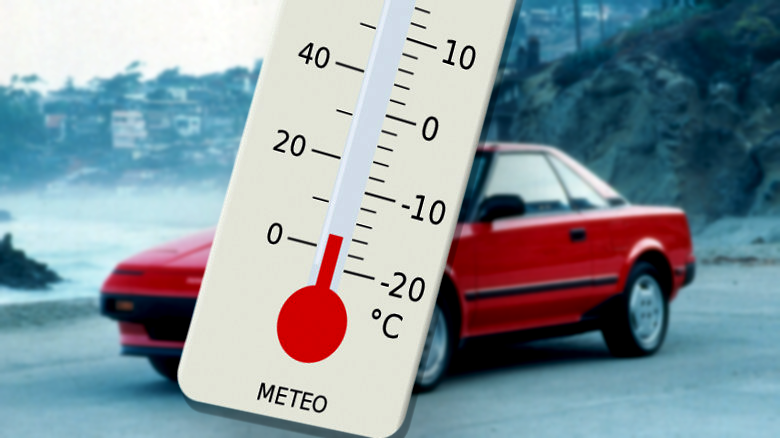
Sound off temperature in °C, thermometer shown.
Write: -16 °C
